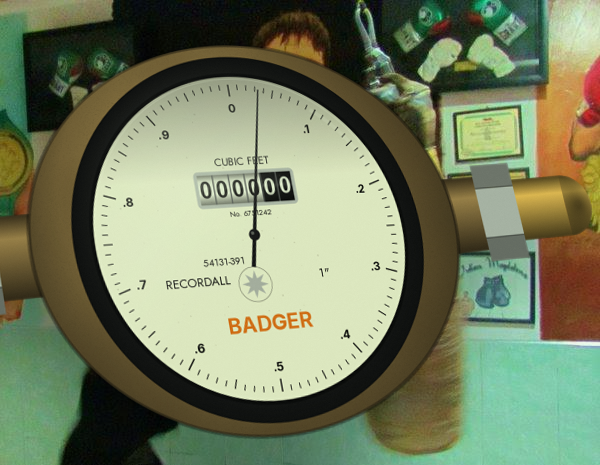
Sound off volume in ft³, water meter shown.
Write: 0.03 ft³
